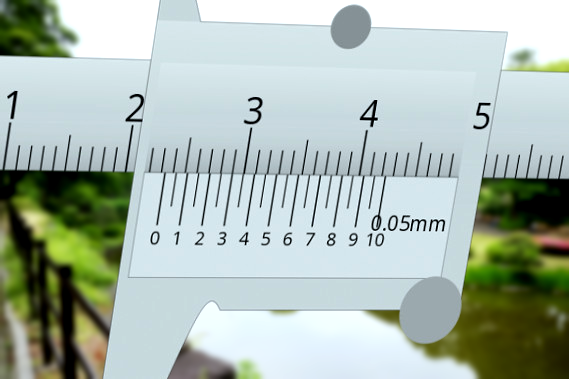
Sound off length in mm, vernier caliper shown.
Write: 23.3 mm
